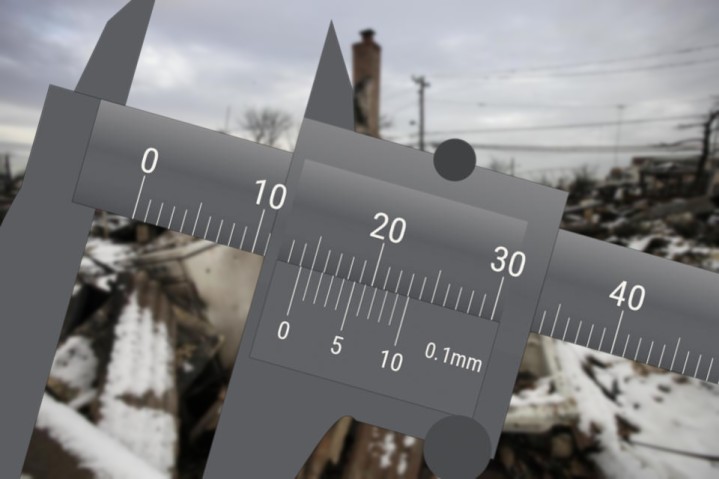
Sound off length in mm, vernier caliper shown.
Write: 14.1 mm
